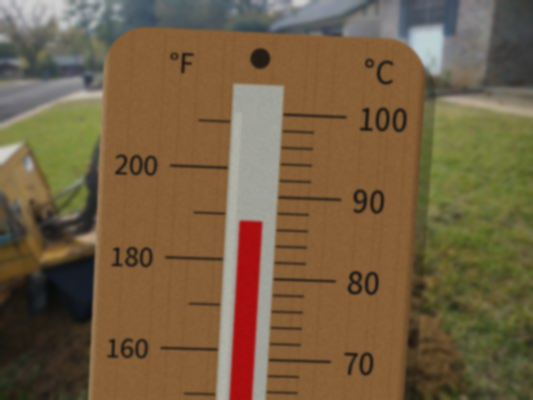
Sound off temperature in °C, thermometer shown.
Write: 87 °C
